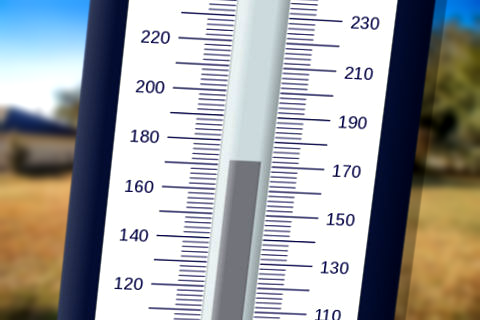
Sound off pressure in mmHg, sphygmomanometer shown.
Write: 172 mmHg
